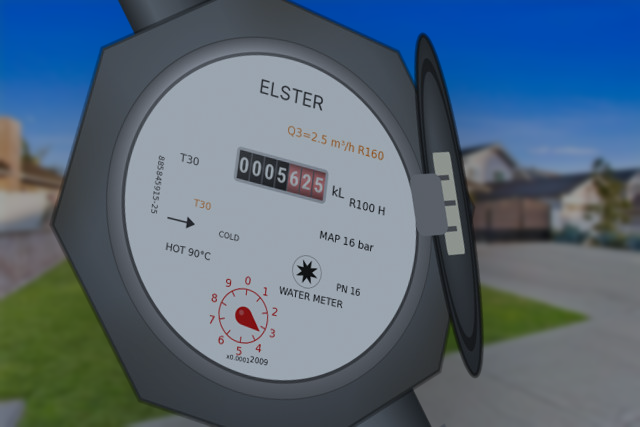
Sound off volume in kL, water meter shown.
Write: 5.6253 kL
